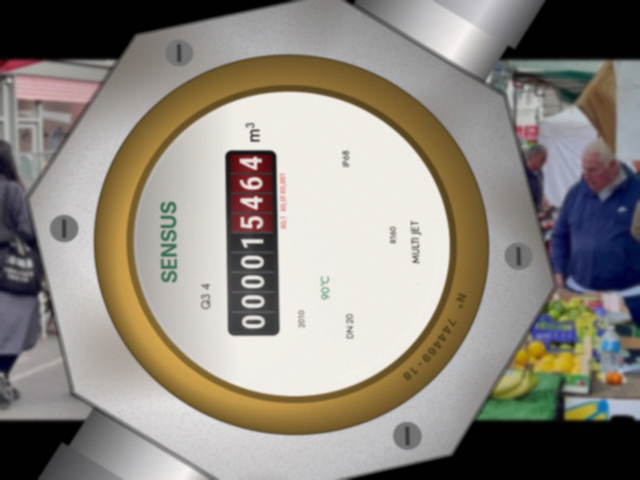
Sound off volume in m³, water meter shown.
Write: 1.5464 m³
